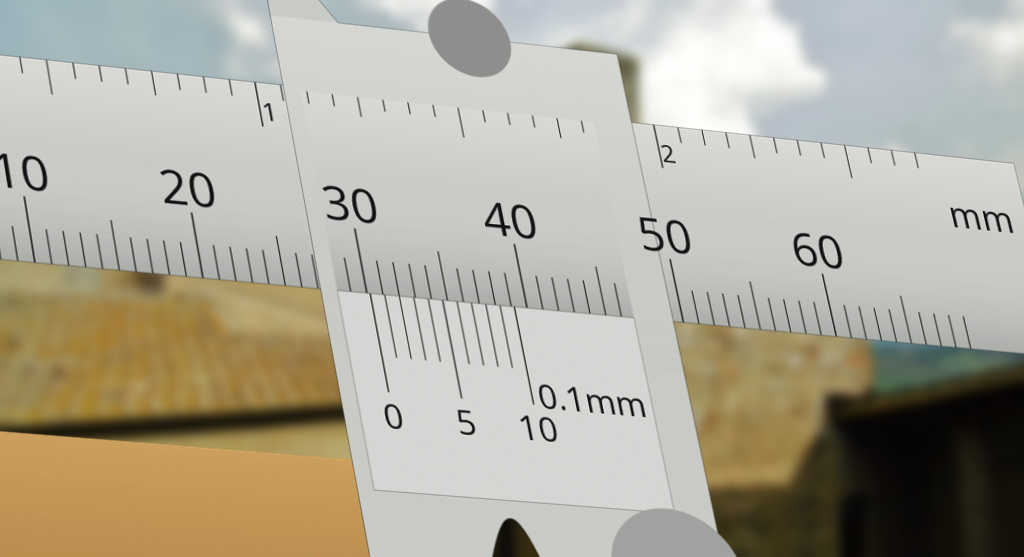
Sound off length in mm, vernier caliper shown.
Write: 30.2 mm
